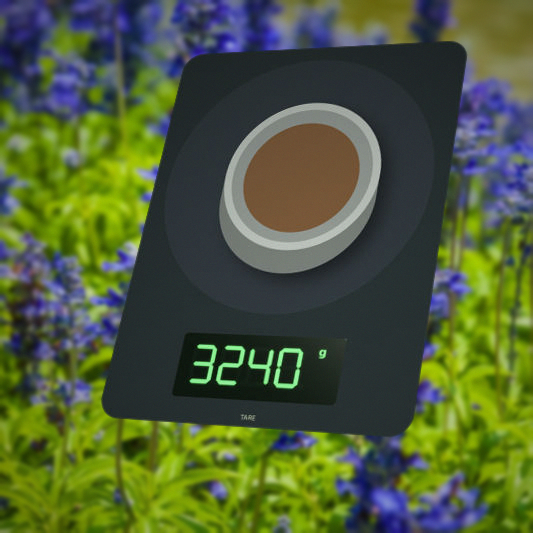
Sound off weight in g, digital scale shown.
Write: 3240 g
